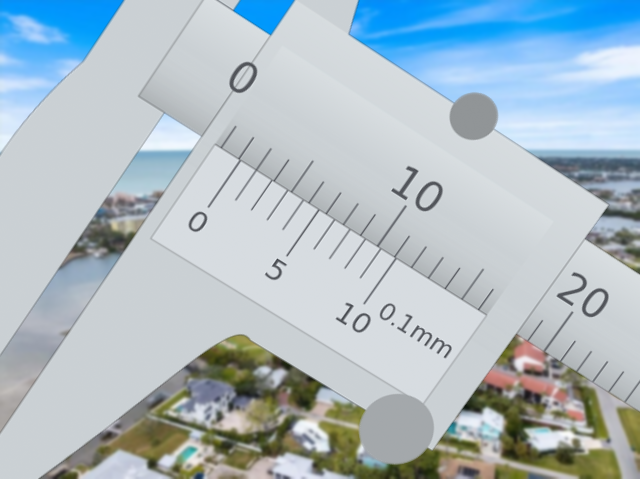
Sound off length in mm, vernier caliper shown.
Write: 2.1 mm
